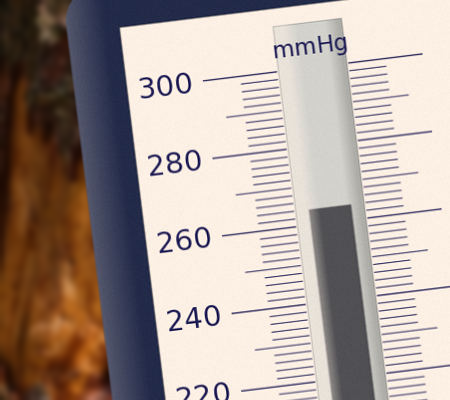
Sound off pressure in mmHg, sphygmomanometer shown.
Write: 264 mmHg
